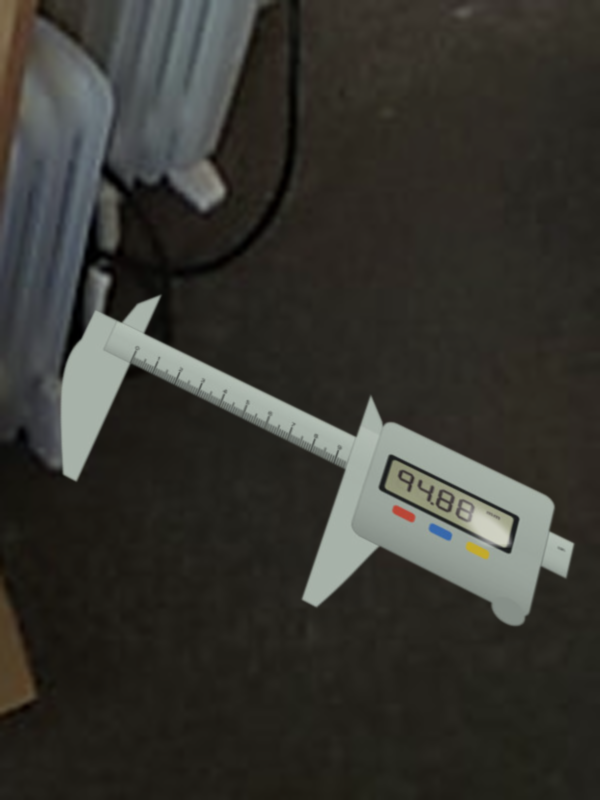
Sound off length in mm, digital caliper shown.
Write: 94.88 mm
